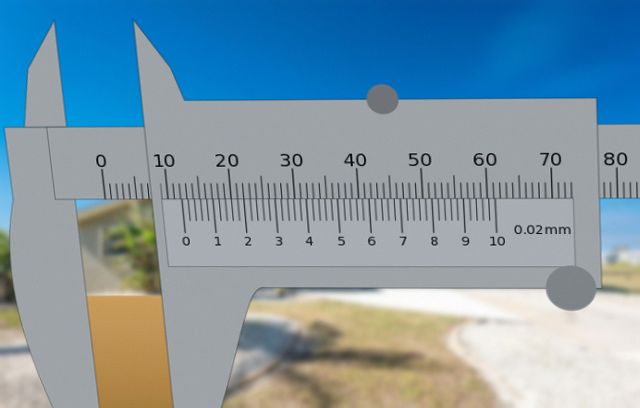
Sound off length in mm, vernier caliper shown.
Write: 12.2 mm
